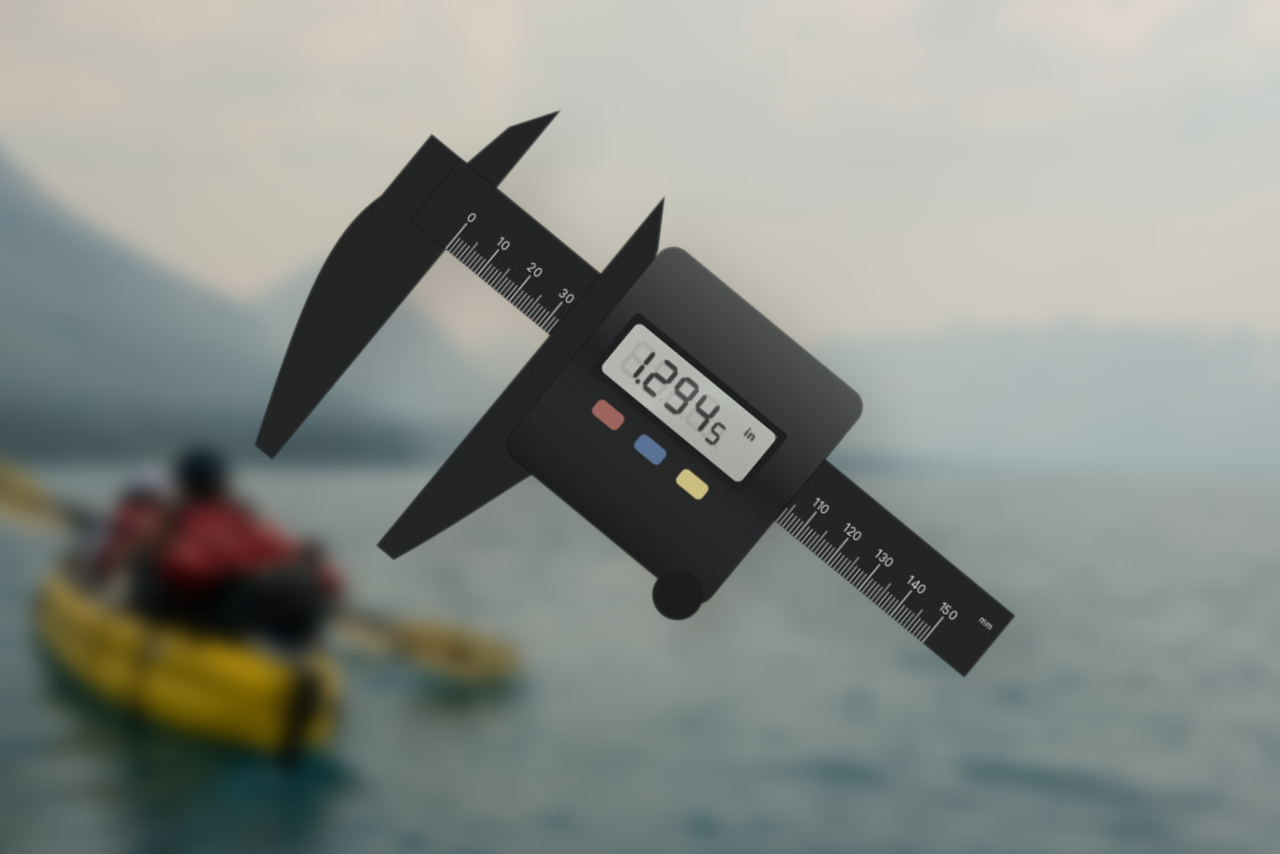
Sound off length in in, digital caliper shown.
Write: 1.2945 in
